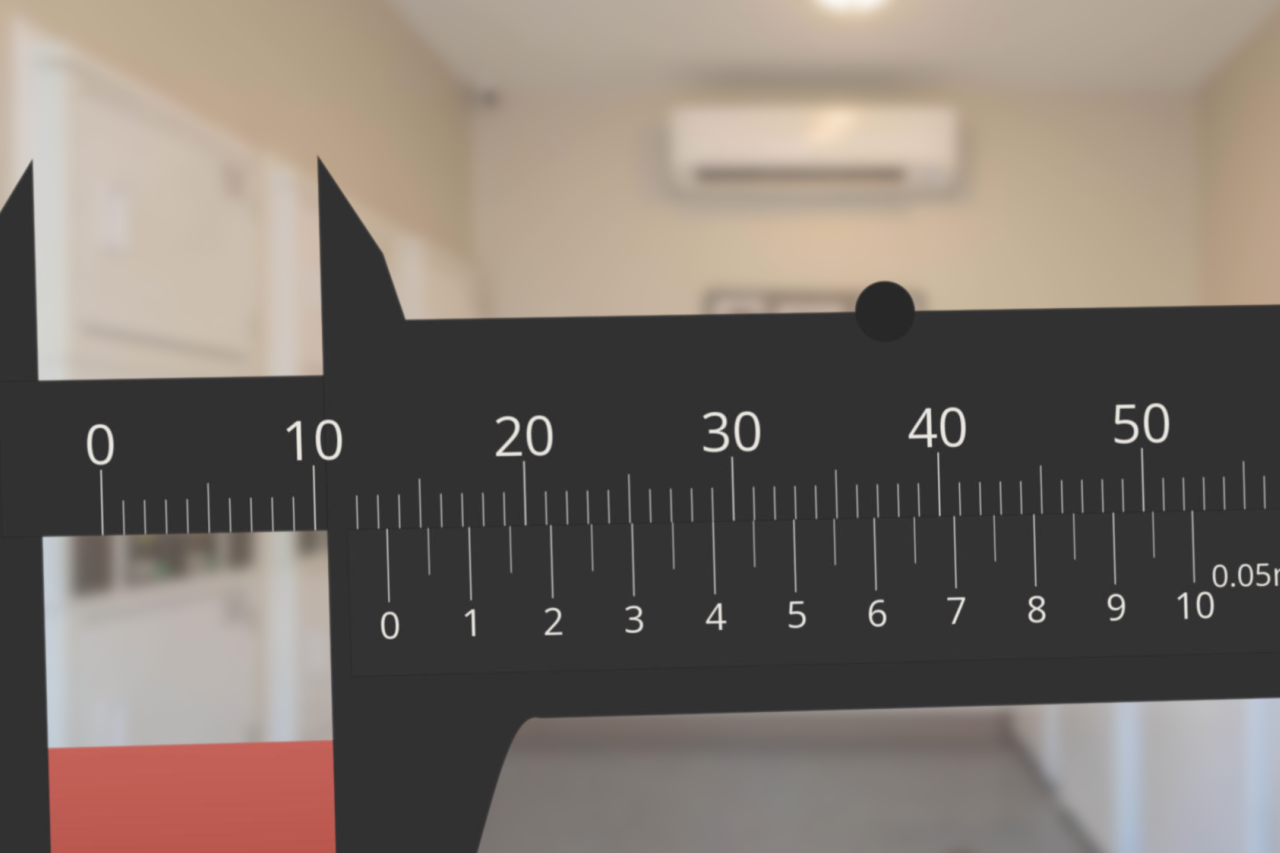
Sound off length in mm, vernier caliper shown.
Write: 13.4 mm
